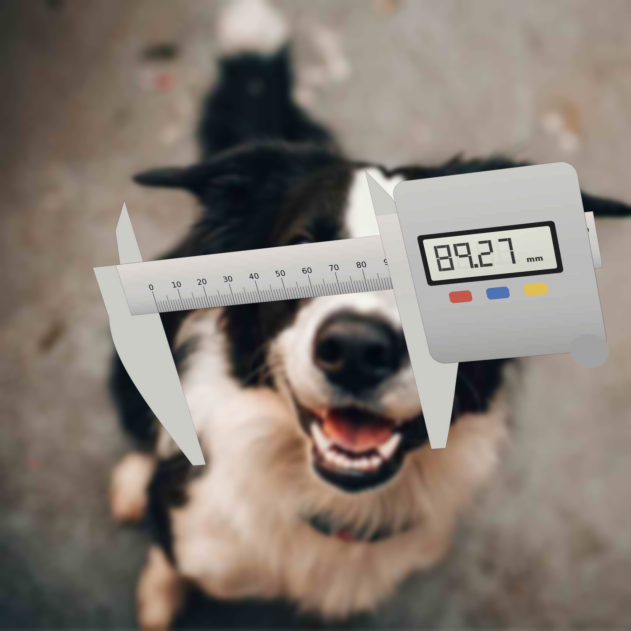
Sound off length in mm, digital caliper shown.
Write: 89.27 mm
